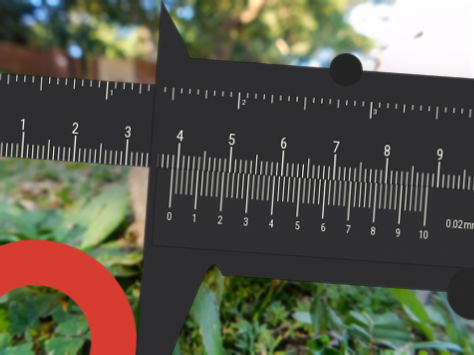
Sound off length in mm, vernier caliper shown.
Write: 39.0 mm
